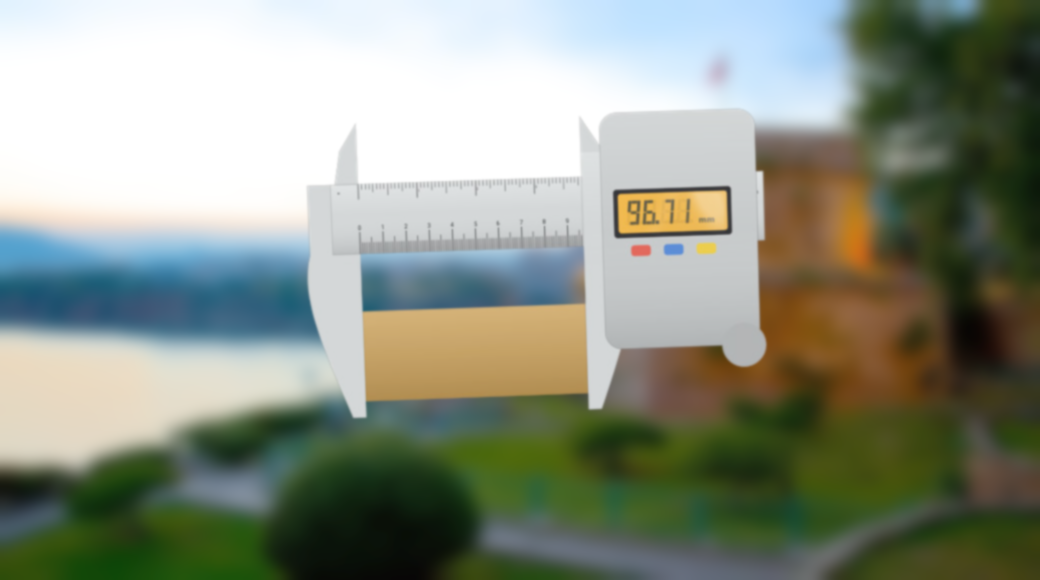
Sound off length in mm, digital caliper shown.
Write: 96.71 mm
